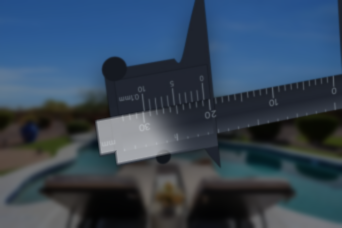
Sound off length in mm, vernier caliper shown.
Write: 20.8 mm
